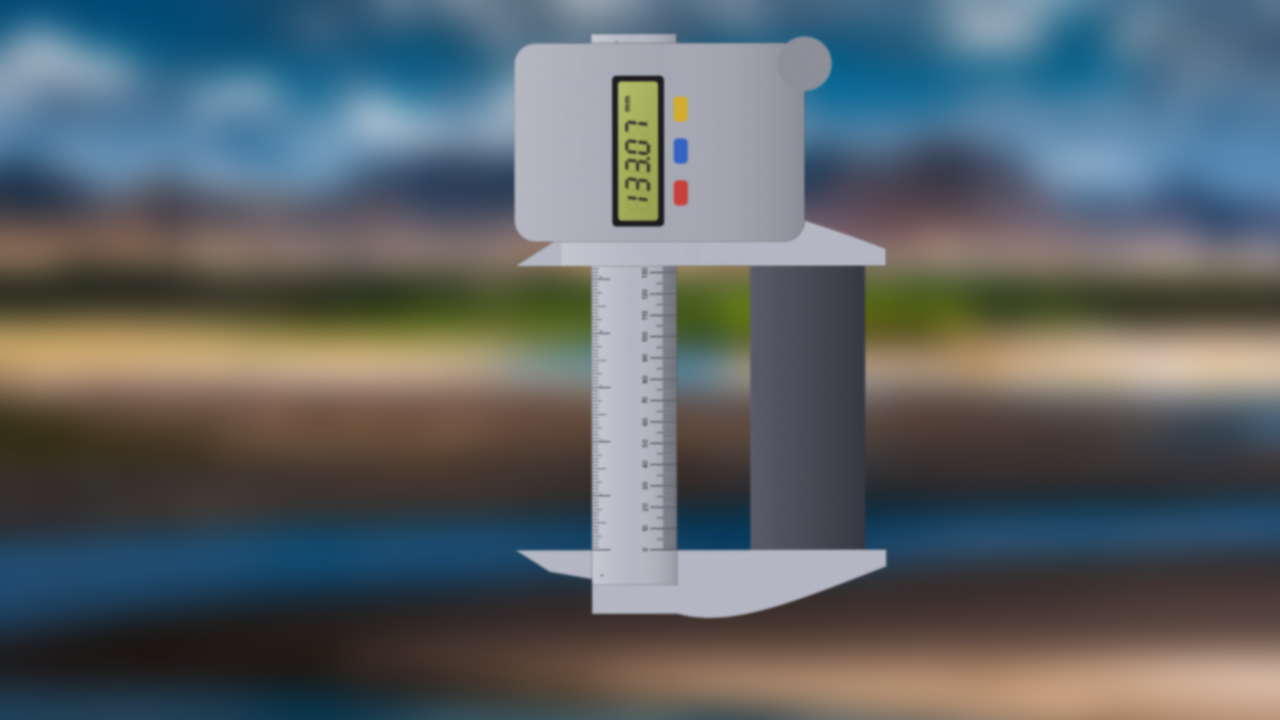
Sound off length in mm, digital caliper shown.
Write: 133.07 mm
